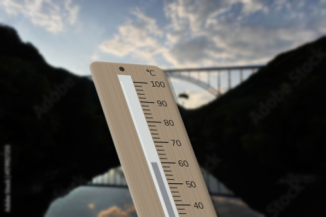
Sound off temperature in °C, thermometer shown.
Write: 60 °C
